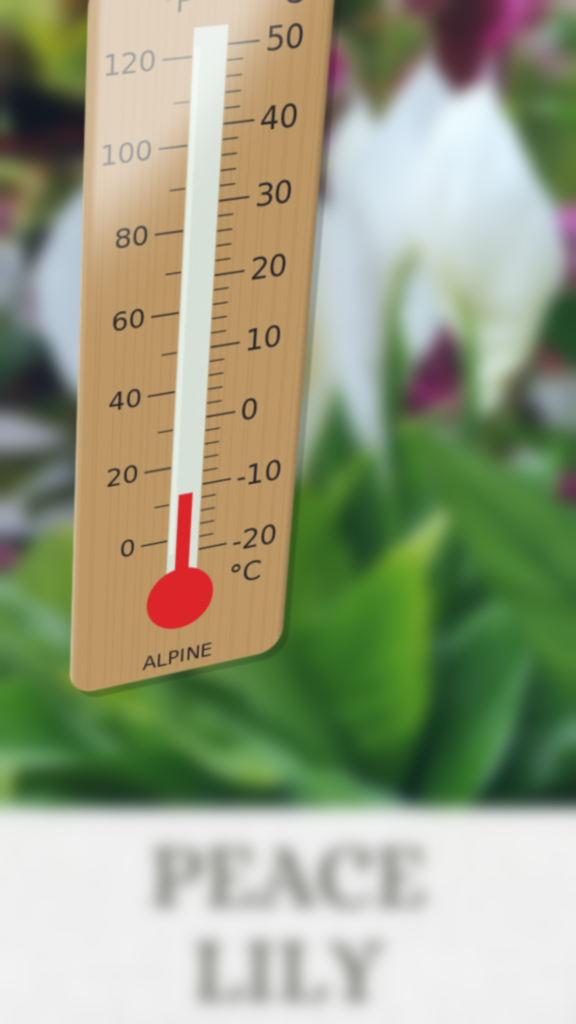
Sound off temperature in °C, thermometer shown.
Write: -11 °C
